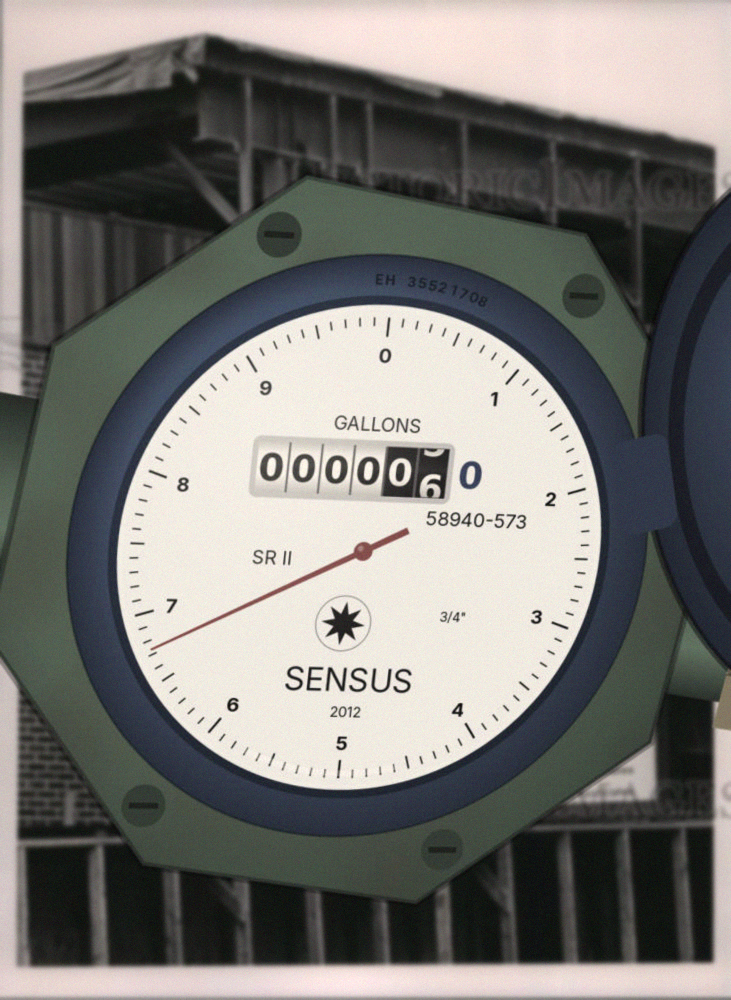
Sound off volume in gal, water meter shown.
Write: 56.7 gal
